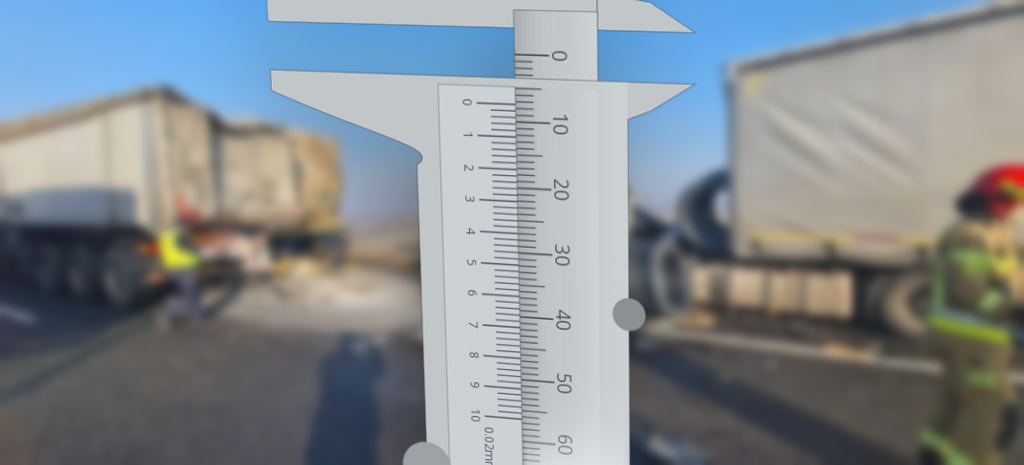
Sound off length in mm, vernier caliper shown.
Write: 7.4 mm
